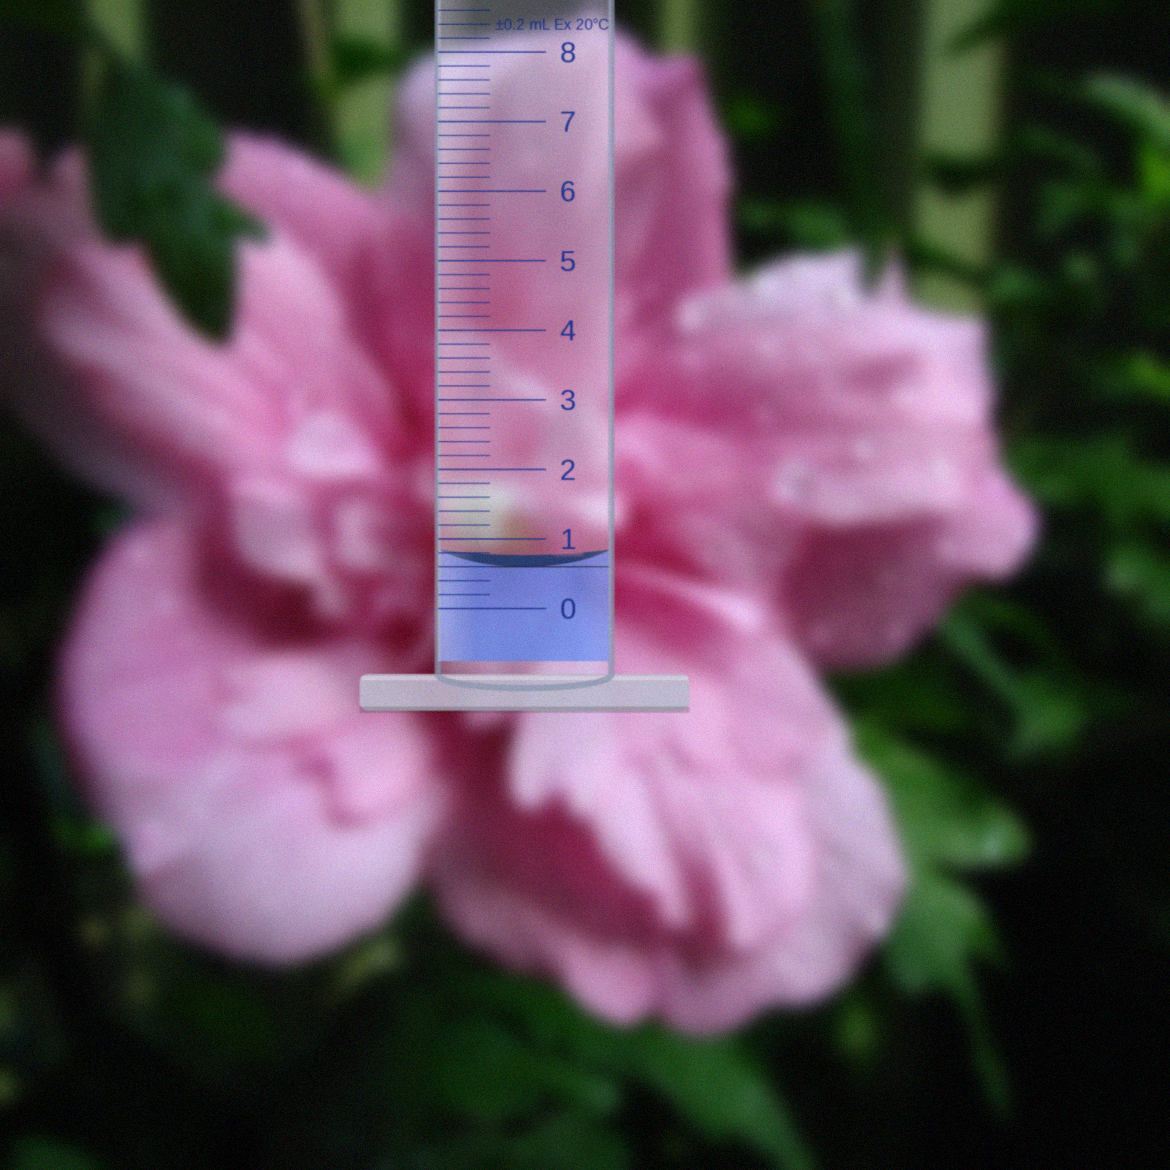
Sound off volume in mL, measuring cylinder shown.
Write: 0.6 mL
